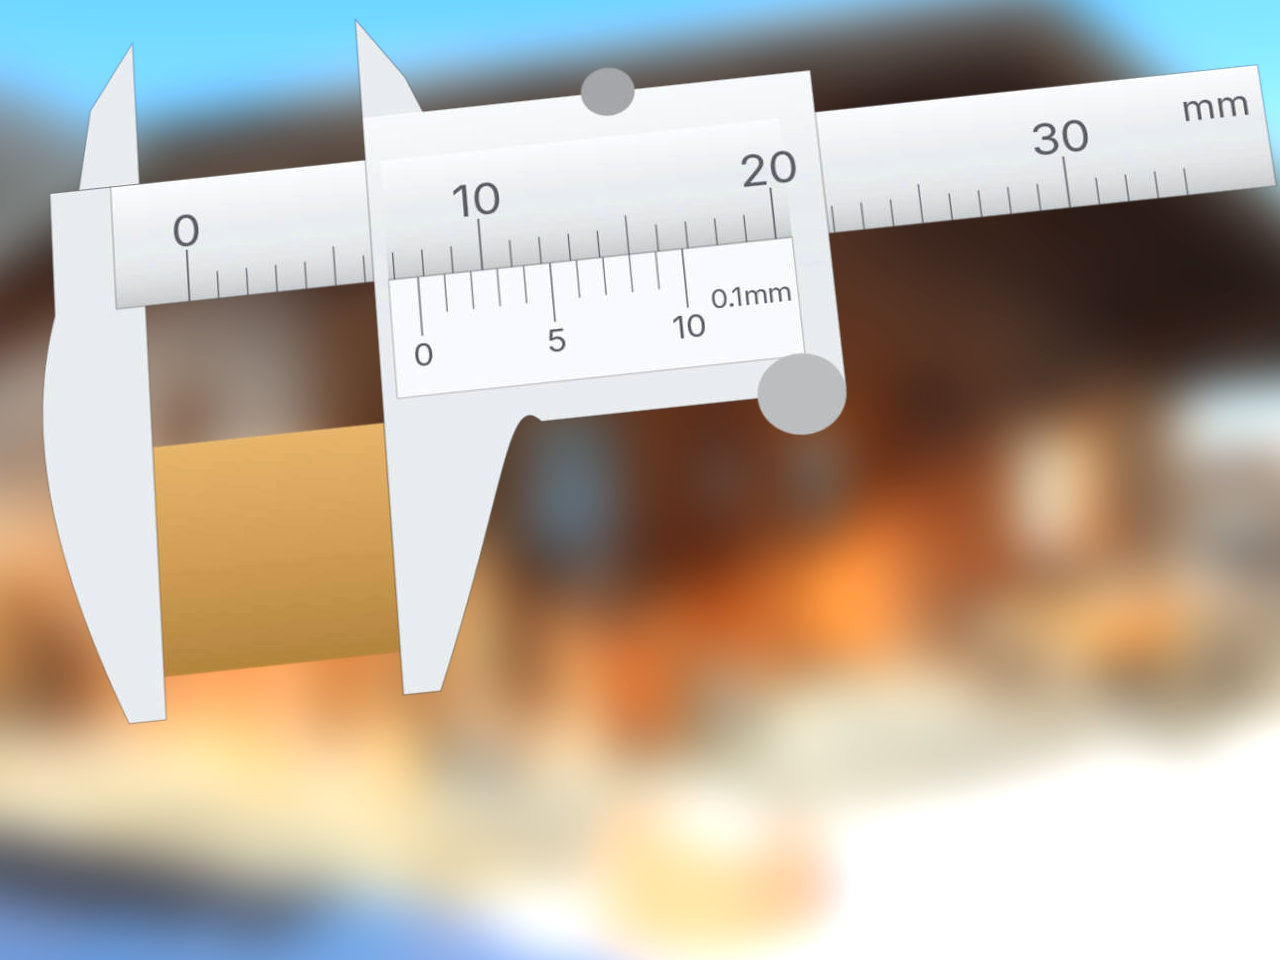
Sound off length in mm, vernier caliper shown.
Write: 7.8 mm
